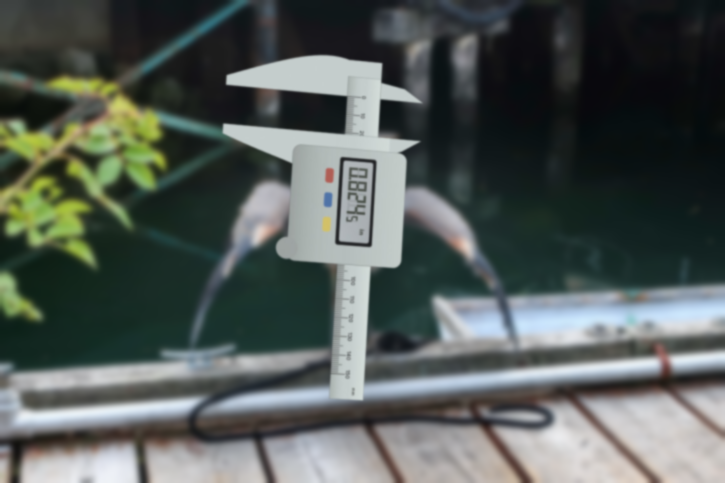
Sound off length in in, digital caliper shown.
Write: 0.8245 in
